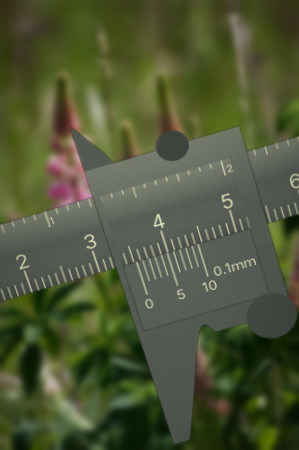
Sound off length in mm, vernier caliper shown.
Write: 35.4 mm
